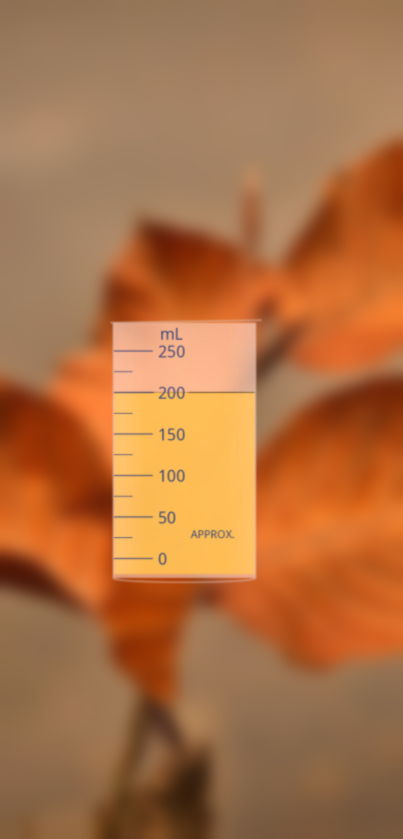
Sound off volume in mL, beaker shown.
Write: 200 mL
